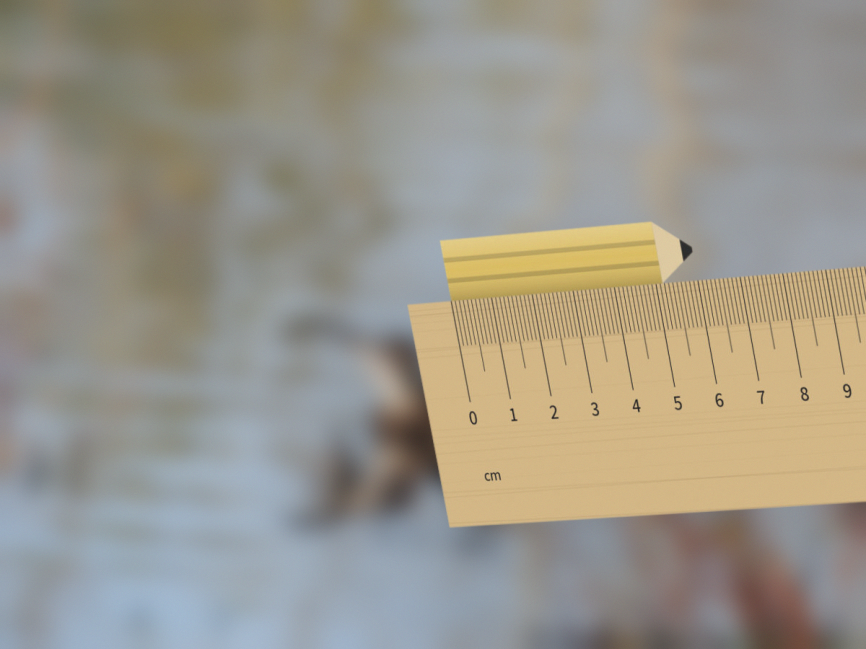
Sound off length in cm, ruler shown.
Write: 6 cm
